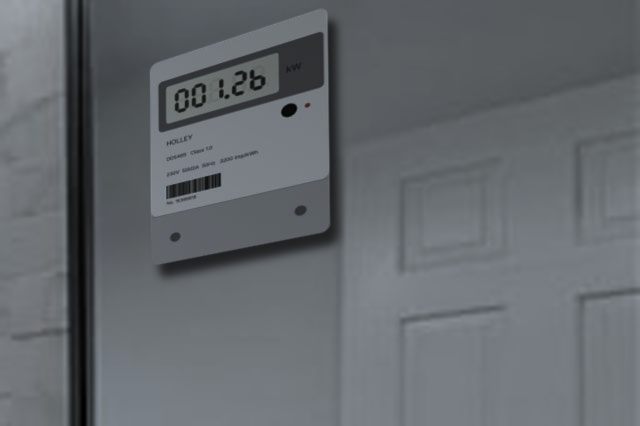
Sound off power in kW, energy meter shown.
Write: 1.26 kW
